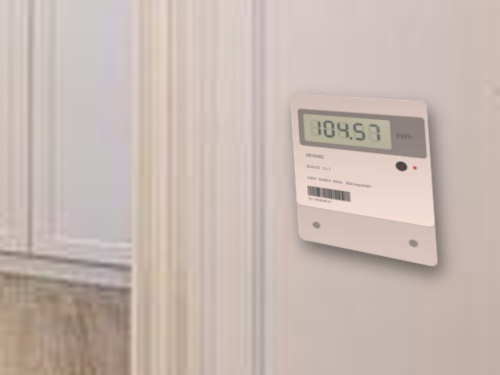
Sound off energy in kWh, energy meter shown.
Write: 104.57 kWh
